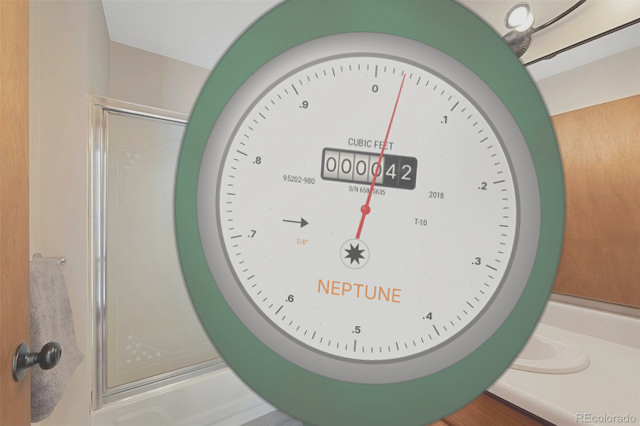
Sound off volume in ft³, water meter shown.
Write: 42.03 ft³
